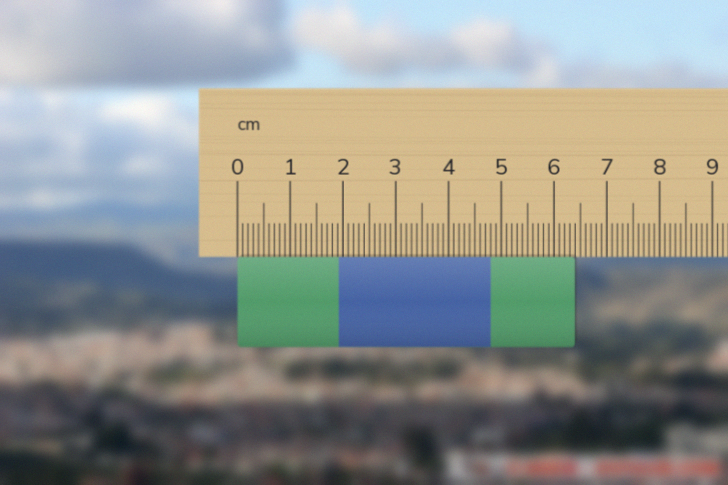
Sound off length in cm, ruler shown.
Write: 6.4 cm
